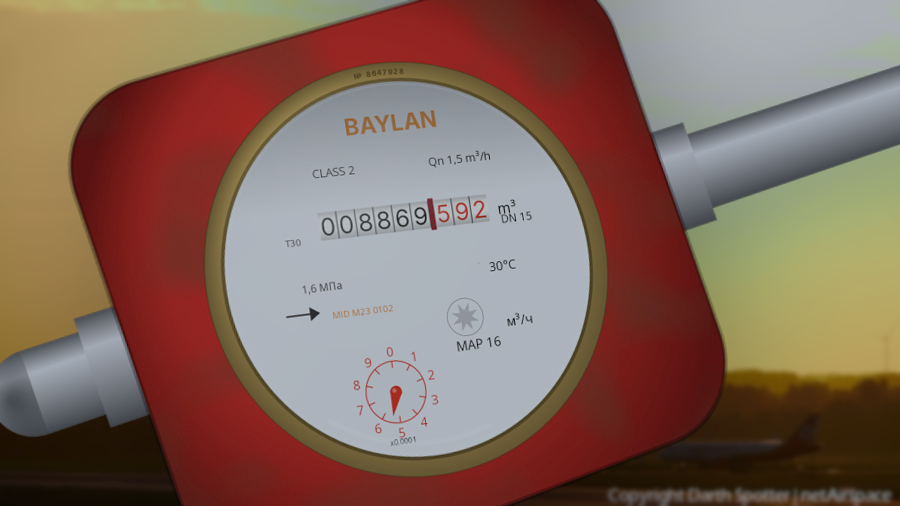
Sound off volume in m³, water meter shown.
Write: 8869.5925 m³
